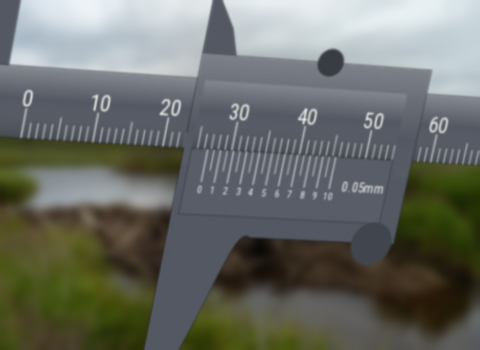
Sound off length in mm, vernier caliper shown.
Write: 26.5 mm
